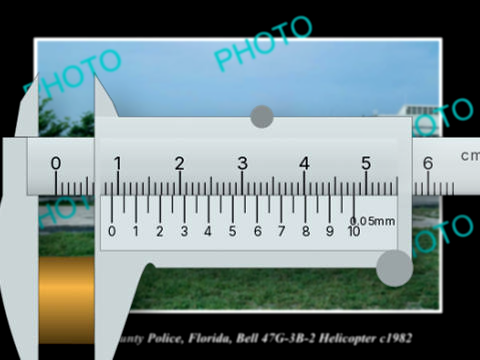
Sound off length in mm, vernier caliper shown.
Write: 9.0 mm
